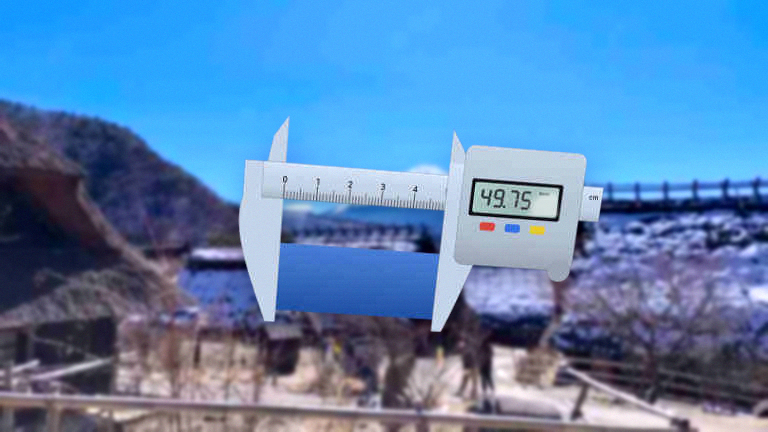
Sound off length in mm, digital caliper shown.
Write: 49.75 mm
